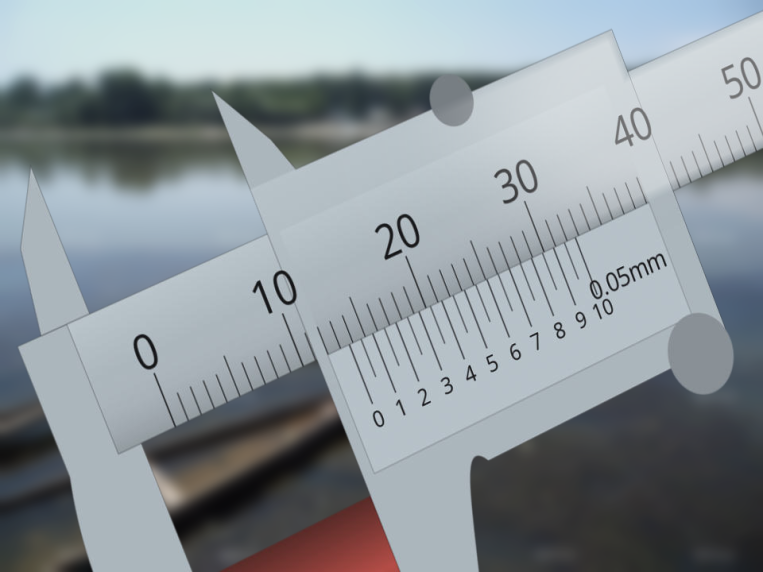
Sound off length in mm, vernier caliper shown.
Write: 13.7 mm
